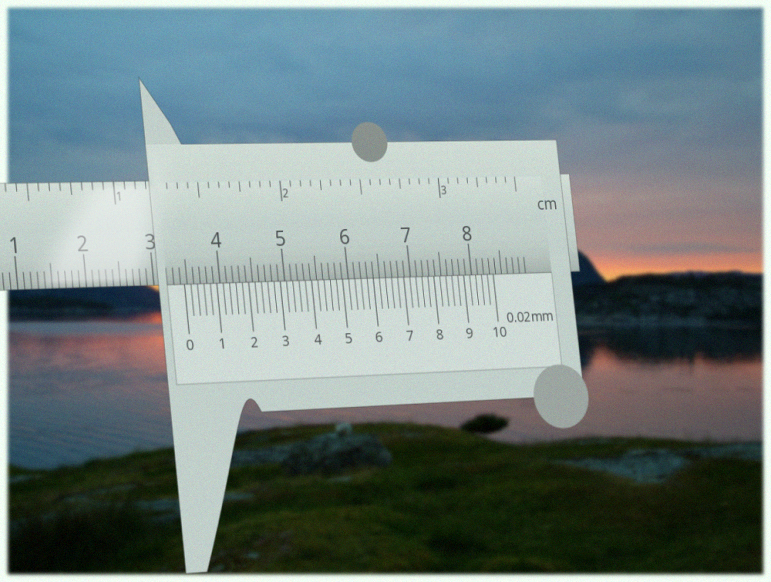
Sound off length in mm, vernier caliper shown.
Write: 34.6 mm
